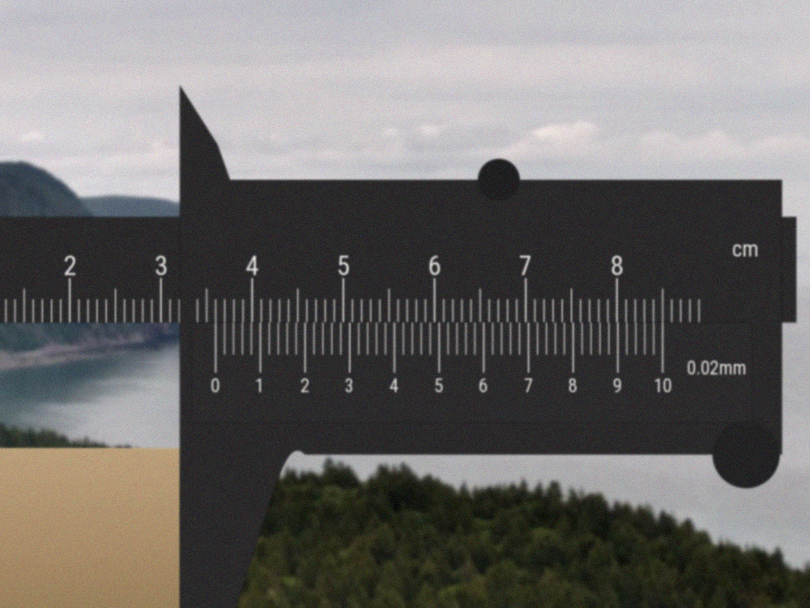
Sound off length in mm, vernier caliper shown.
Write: 36.0 mm
